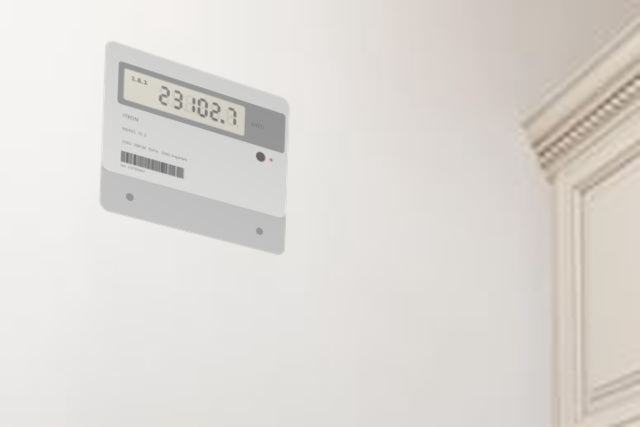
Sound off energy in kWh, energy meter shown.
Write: 23102.7 kWh
